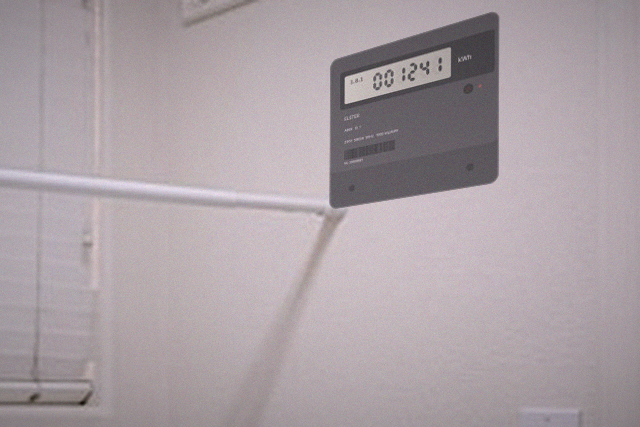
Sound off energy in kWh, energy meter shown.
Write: 1241 kWh
